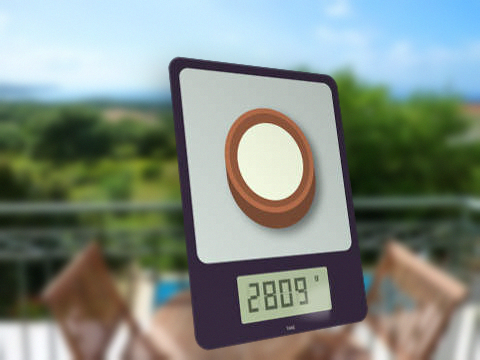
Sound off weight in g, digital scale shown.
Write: 2809 g
